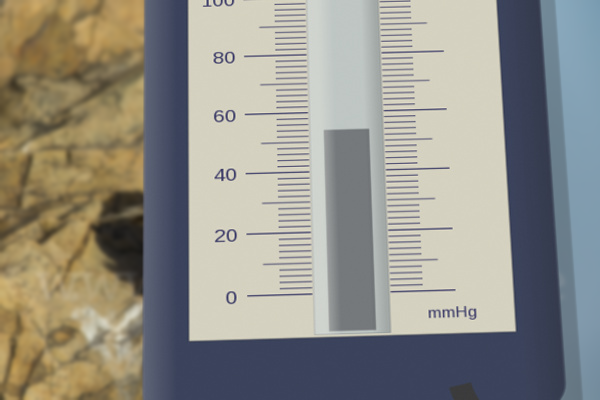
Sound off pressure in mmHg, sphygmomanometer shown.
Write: 54 mmHg
